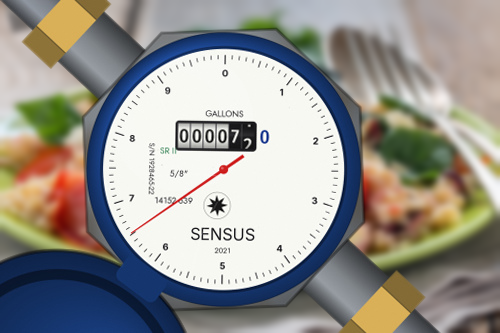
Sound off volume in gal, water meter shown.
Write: 716.5 gal
